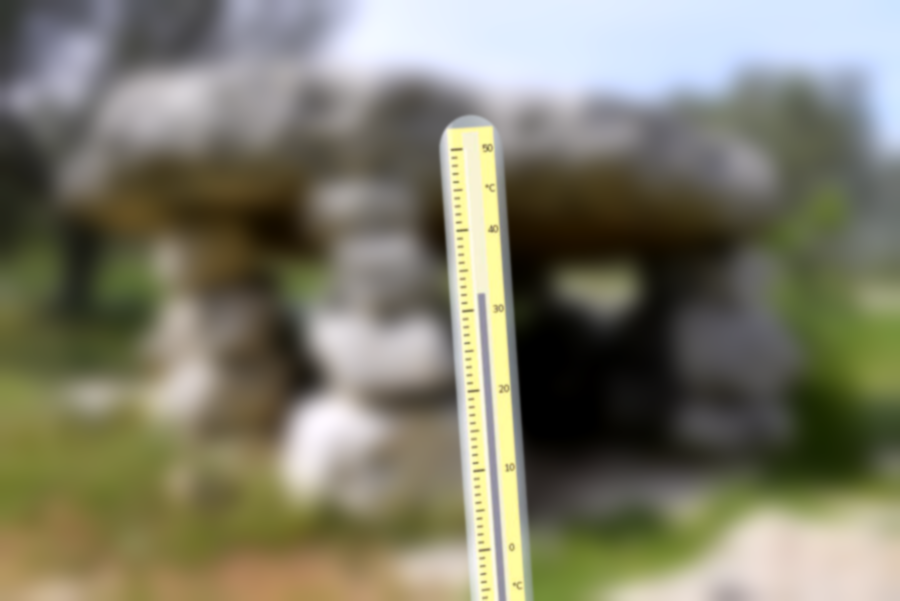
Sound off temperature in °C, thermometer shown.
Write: 32 °C
